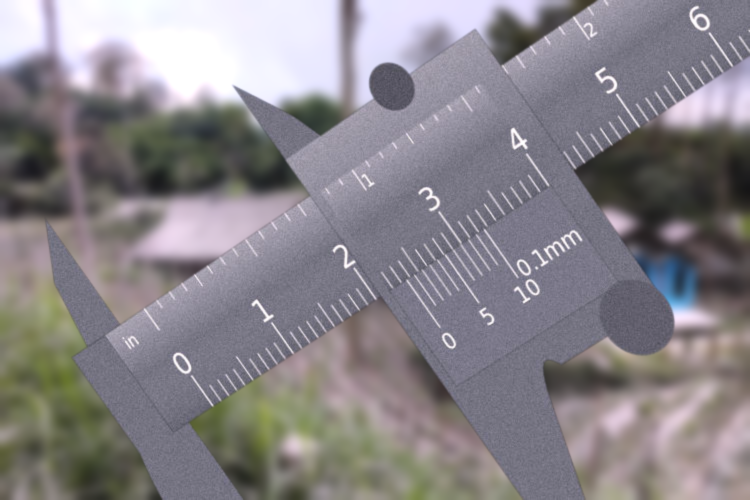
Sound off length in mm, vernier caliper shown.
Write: 23.6 mm
